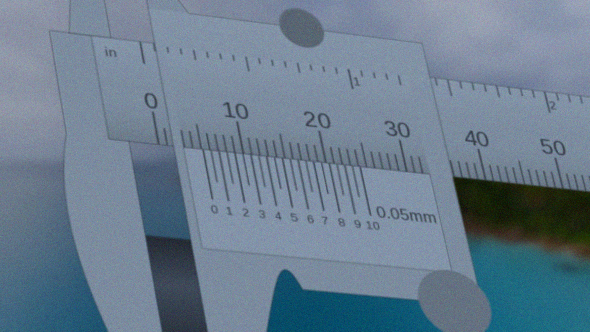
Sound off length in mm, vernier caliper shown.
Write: 5.2 mm
